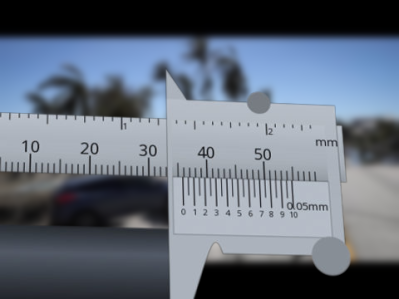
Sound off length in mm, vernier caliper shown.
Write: 35.8 mm
